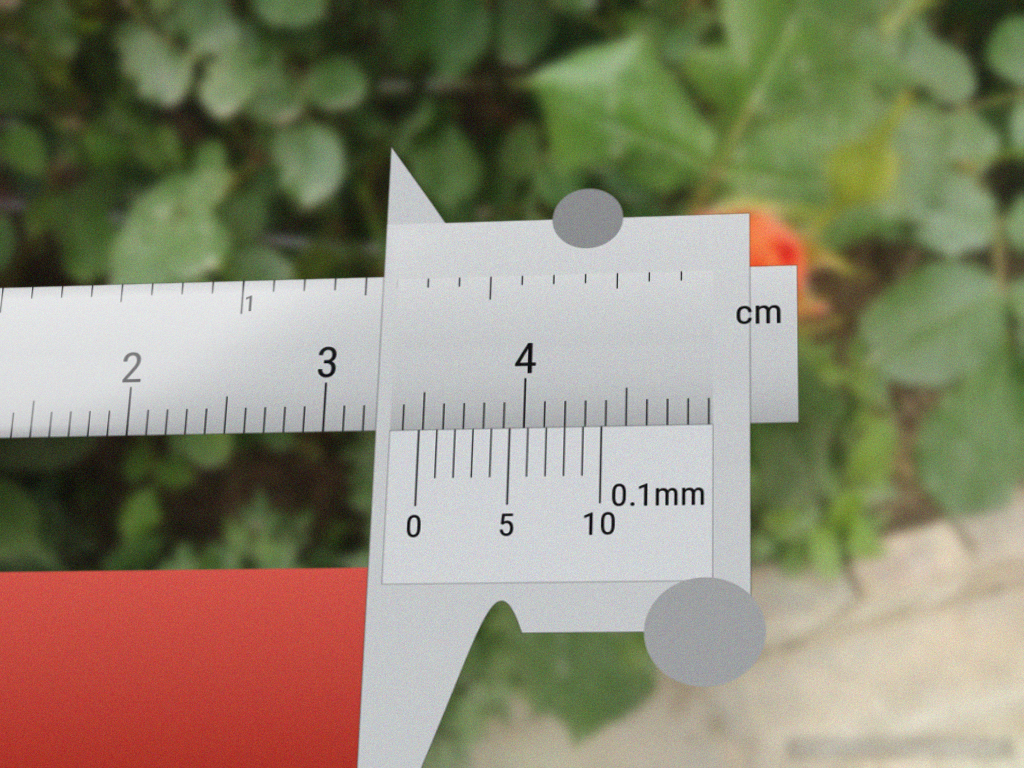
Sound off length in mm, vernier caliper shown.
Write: 34.8 mm
